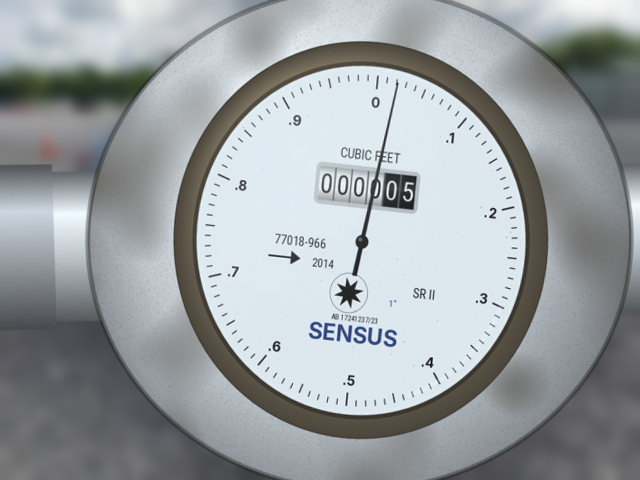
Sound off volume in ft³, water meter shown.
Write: 5.02 ft³
